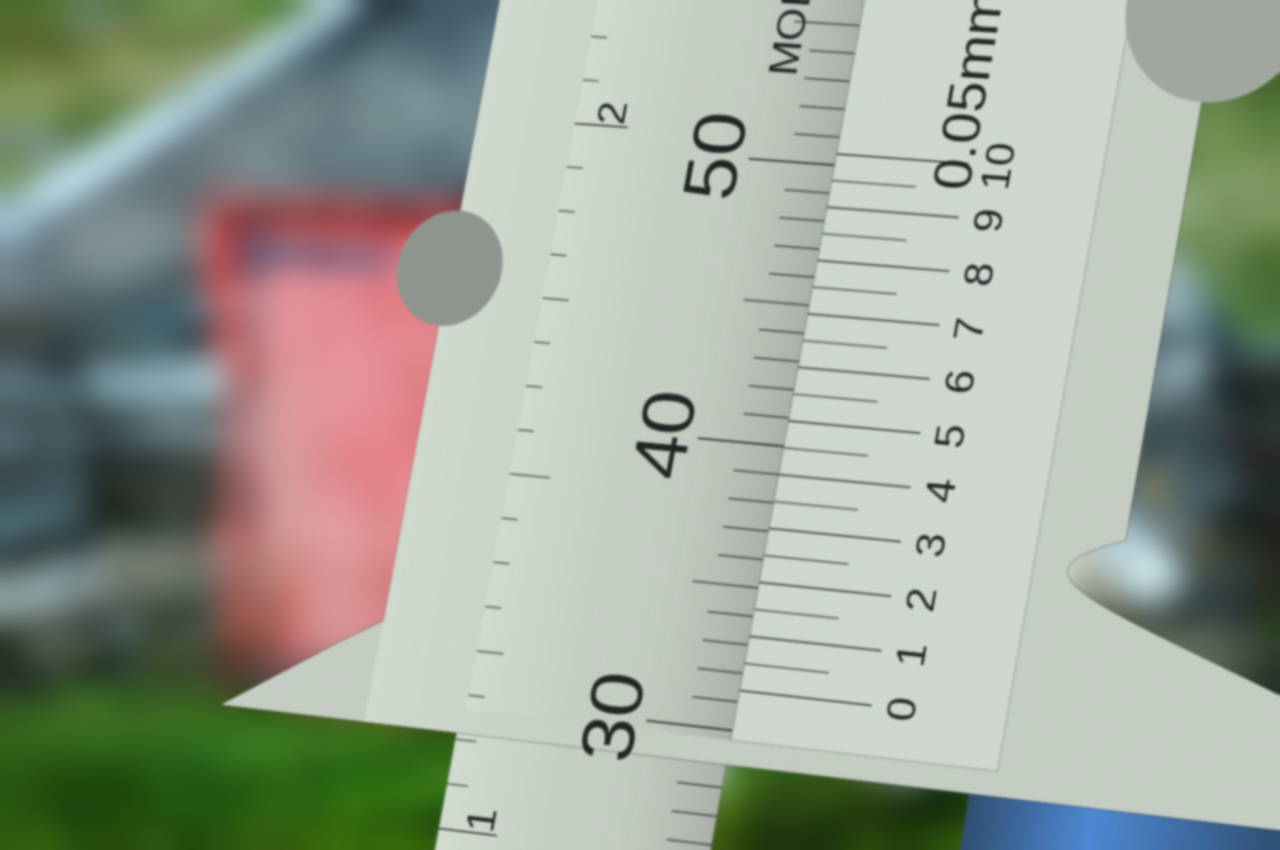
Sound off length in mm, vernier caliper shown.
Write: 31.4 mm
